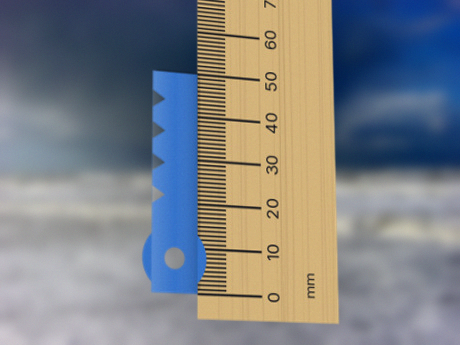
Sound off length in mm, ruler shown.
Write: 50 mm
